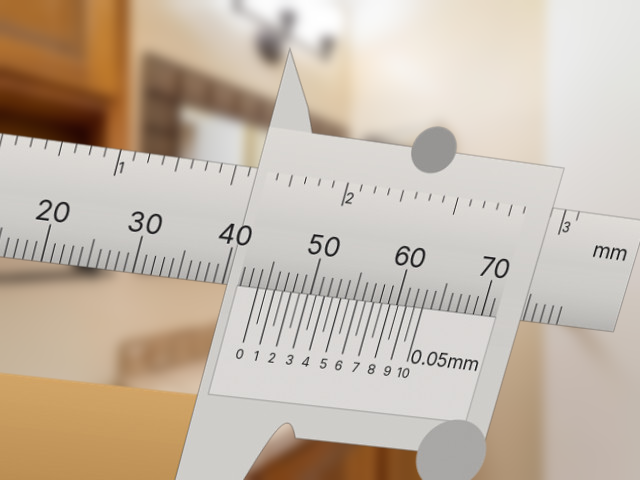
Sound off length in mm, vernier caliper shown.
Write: 44.0 mm
